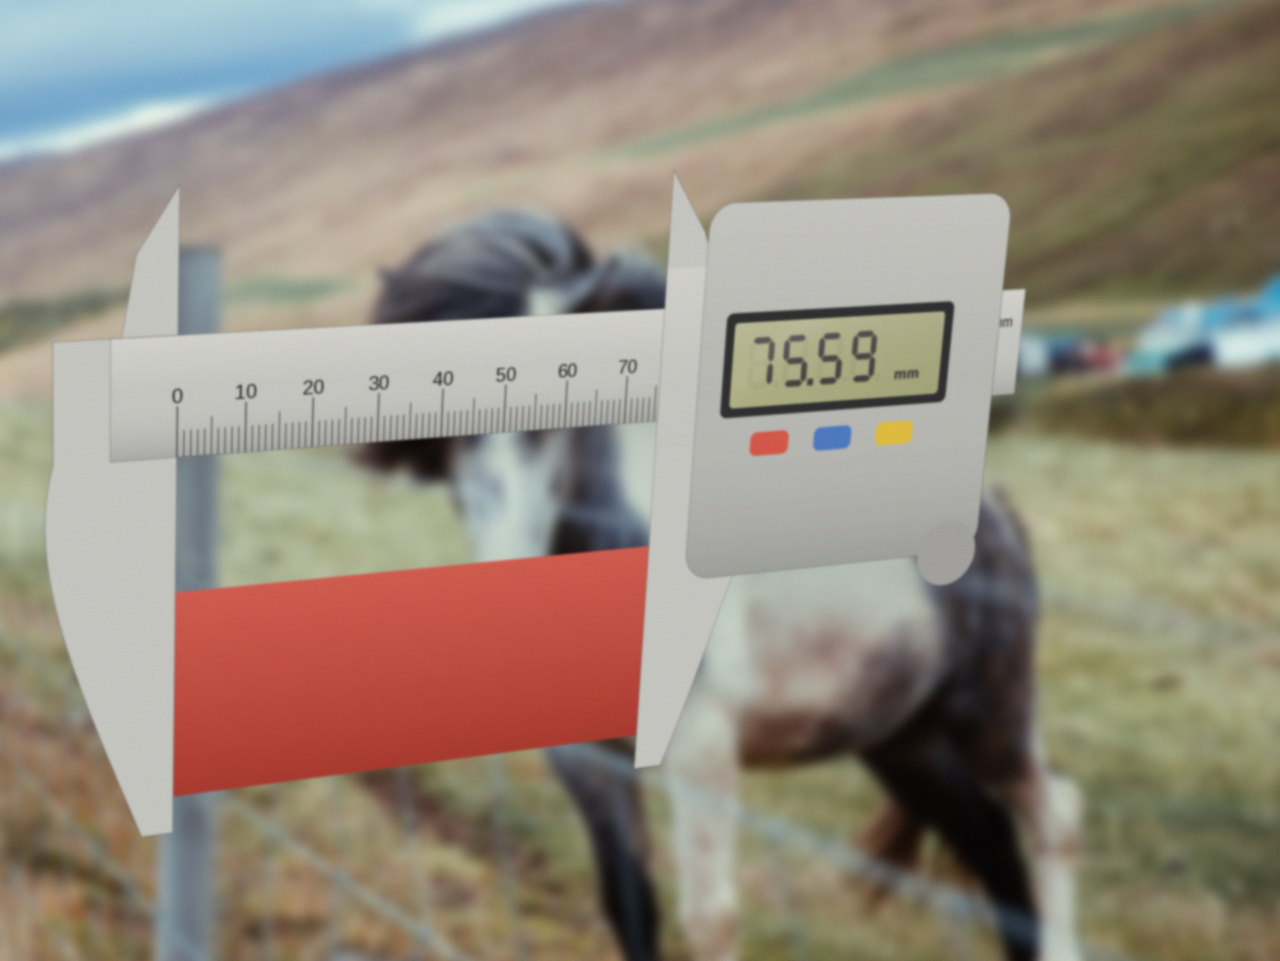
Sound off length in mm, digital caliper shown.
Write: 75.59 mm
